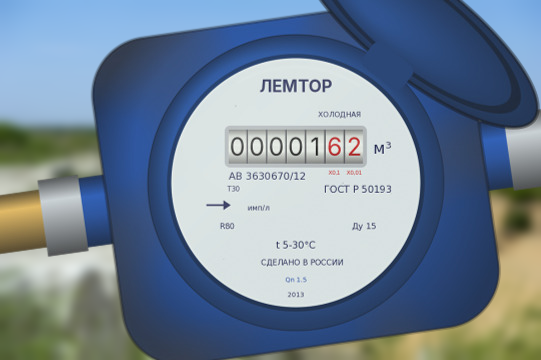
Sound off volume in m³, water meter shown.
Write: 1.62 m³
